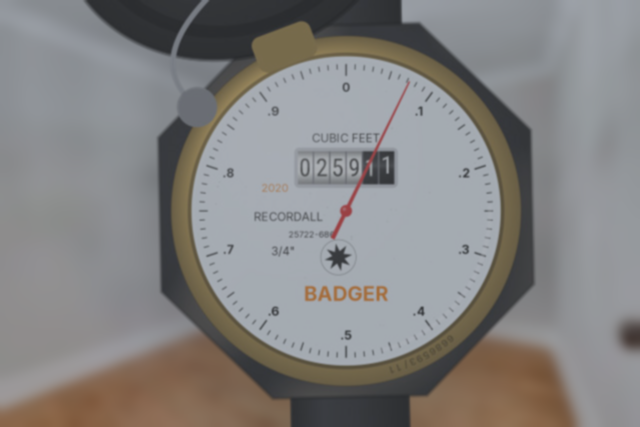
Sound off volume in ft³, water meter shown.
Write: 25911.07 ft³
